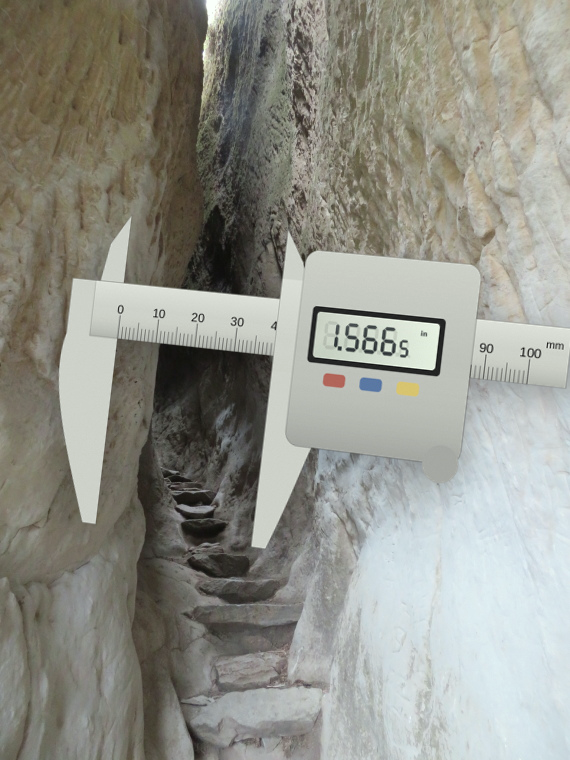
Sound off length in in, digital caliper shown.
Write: 1.5665 in
